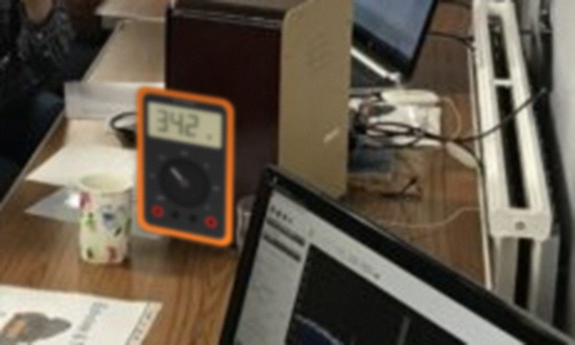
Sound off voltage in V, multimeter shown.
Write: 342 V
